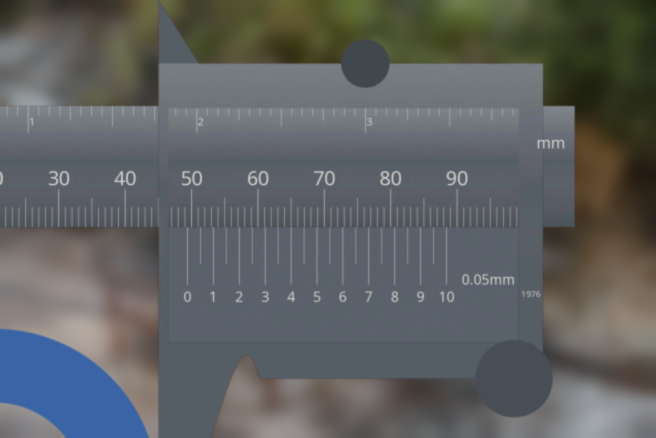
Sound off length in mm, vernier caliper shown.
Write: 49.4 mm
